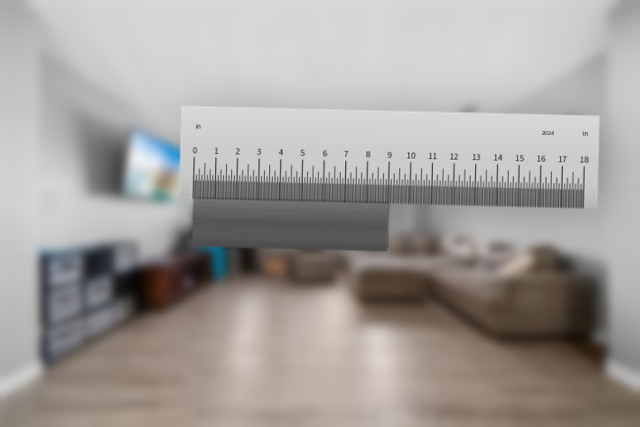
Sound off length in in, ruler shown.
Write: 9 in
